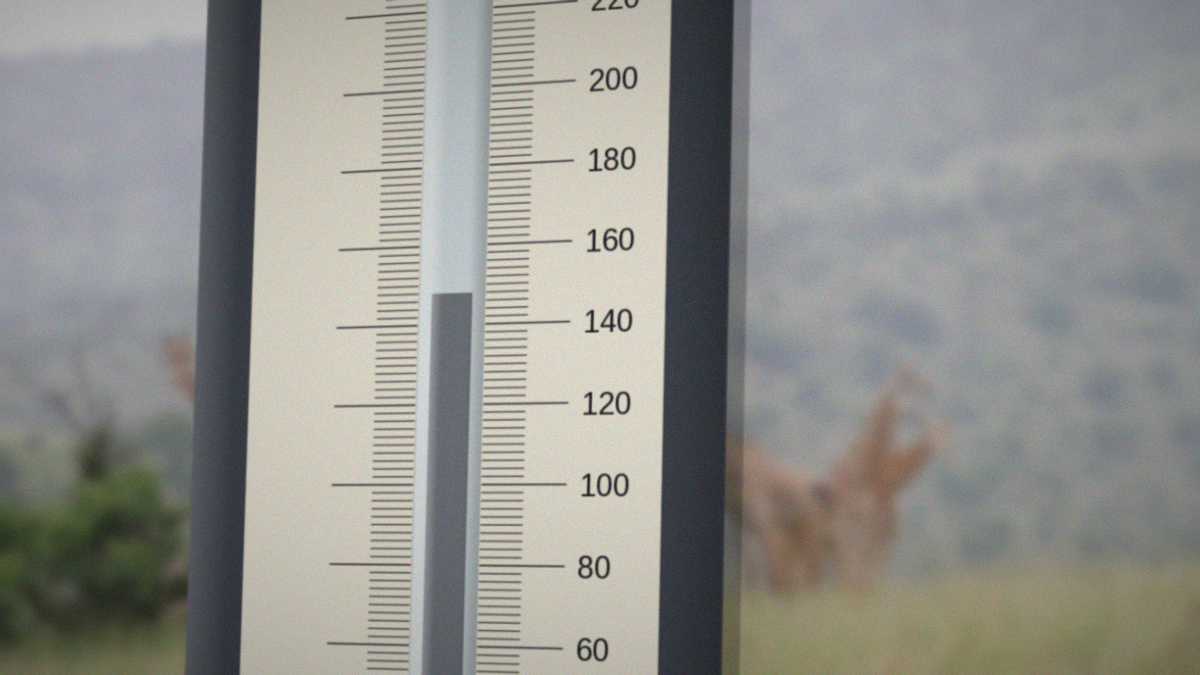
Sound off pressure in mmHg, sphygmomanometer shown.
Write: 148 mmHg
